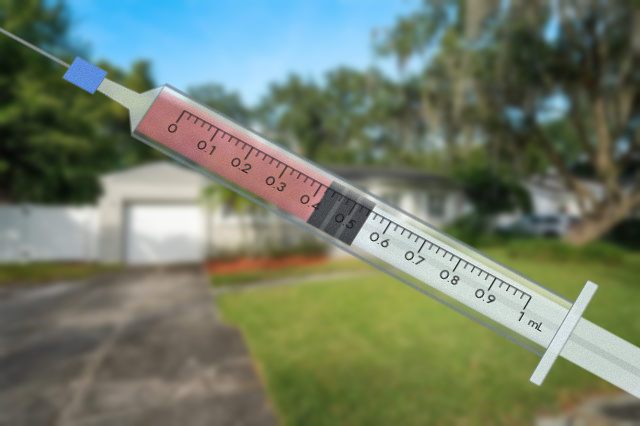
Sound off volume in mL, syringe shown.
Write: 0.42 mL
